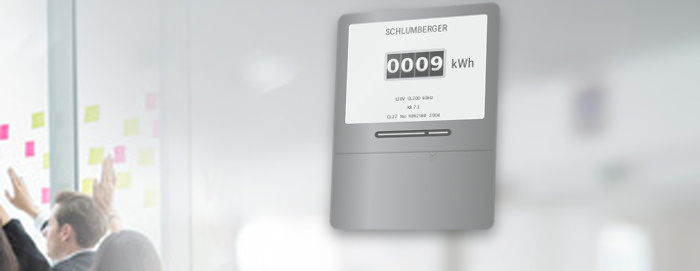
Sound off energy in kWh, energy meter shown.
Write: 9 kWh
